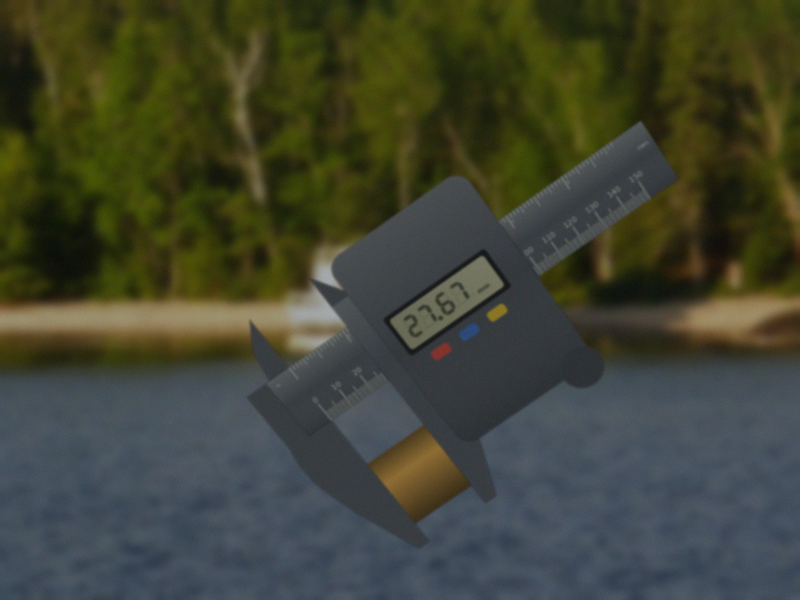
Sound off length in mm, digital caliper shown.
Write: 27.67 mm
